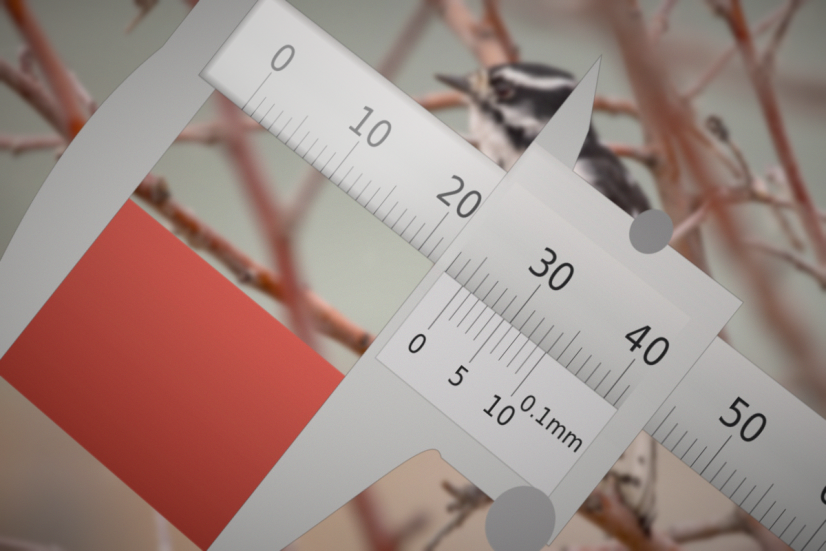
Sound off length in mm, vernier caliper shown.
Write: 24.9 mm
